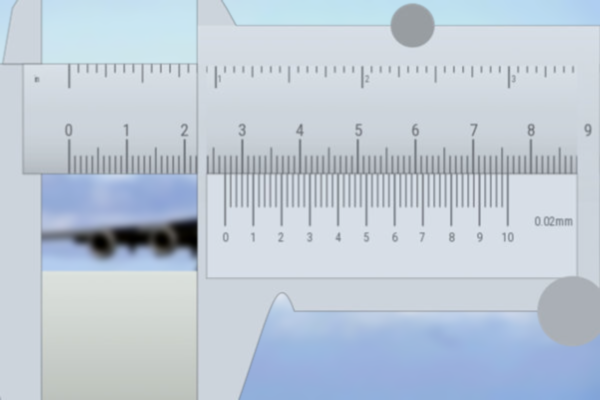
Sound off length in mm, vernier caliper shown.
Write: 27.0 mm
